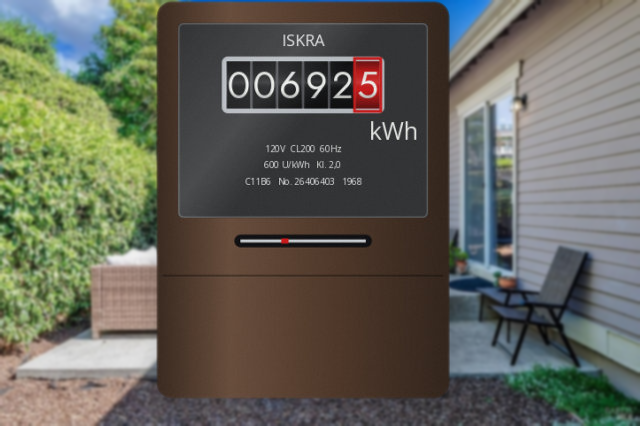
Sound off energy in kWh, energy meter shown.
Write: 692.5 kWh
